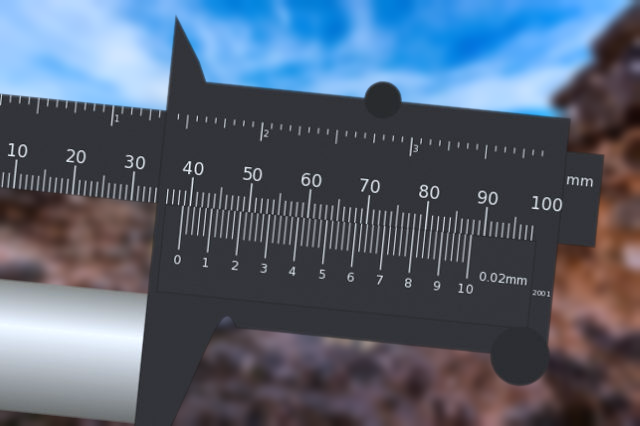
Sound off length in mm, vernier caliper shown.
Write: 38.8 mm
